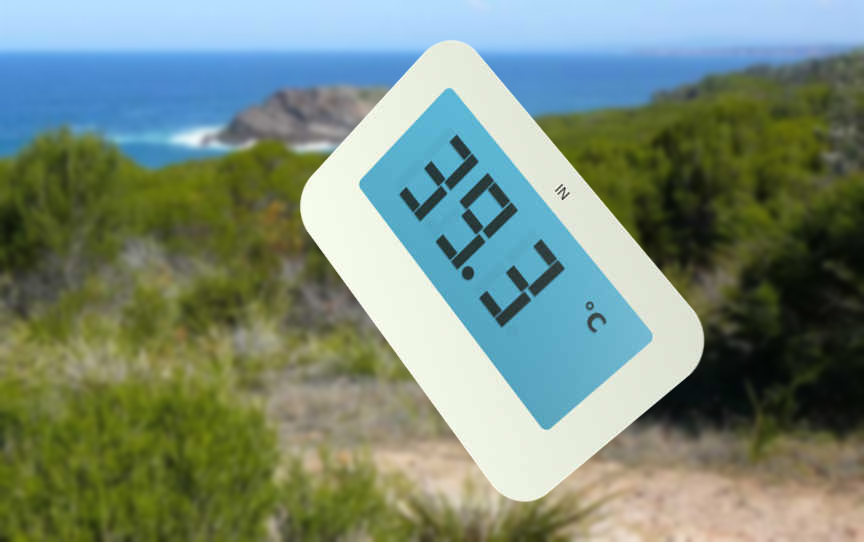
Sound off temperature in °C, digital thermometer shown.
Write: 39.3 °C
